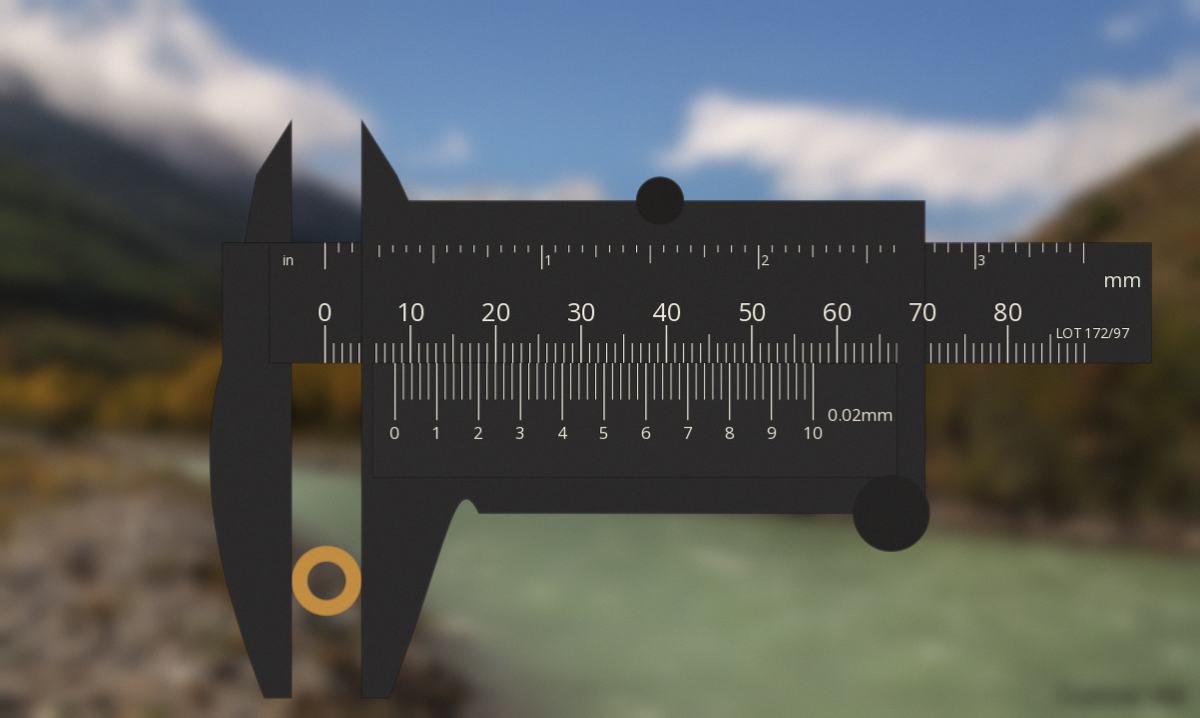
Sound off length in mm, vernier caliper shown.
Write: 8.2 mm
